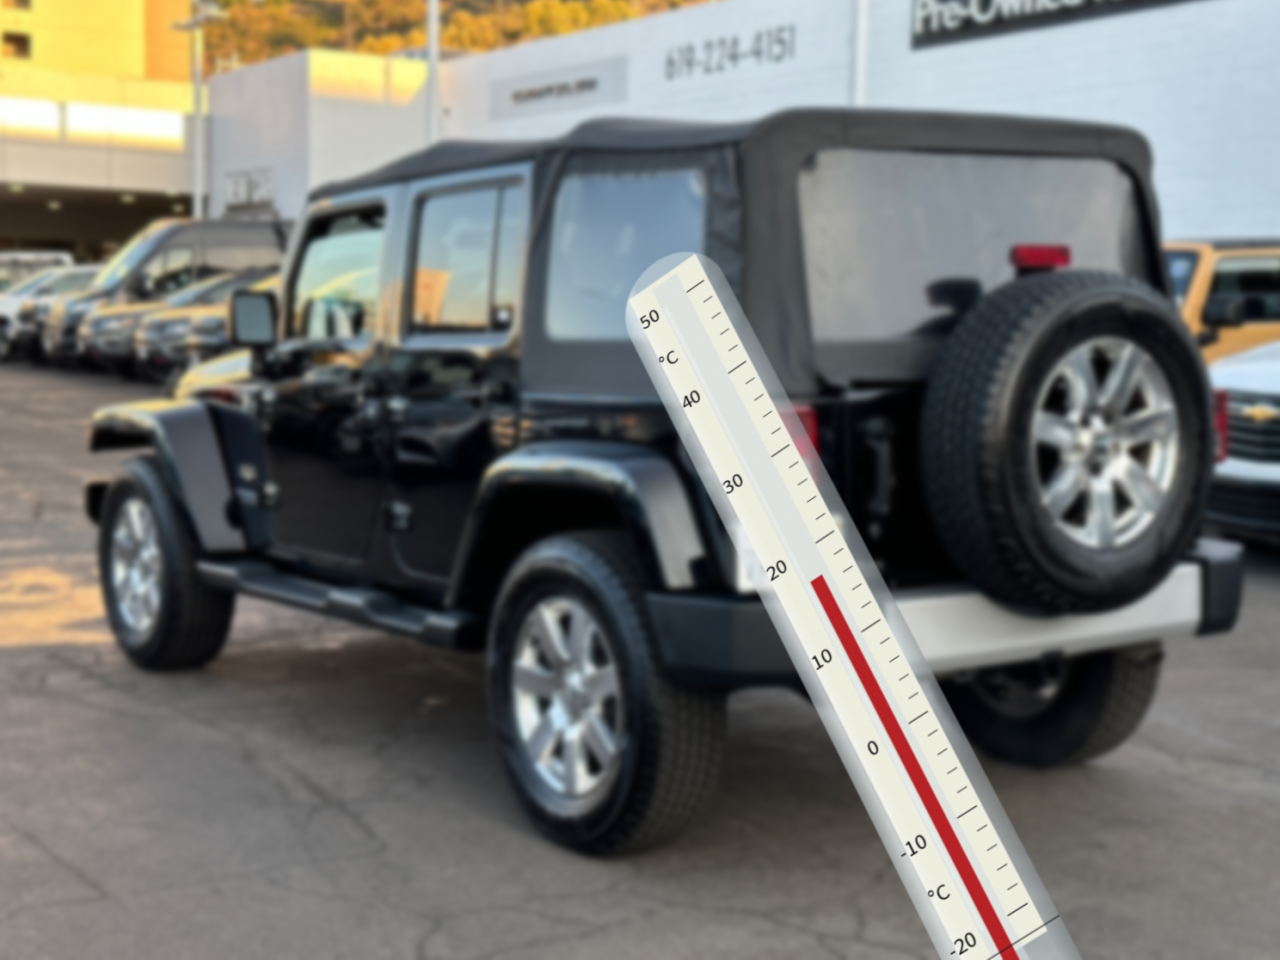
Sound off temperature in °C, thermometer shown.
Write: 17 °C
